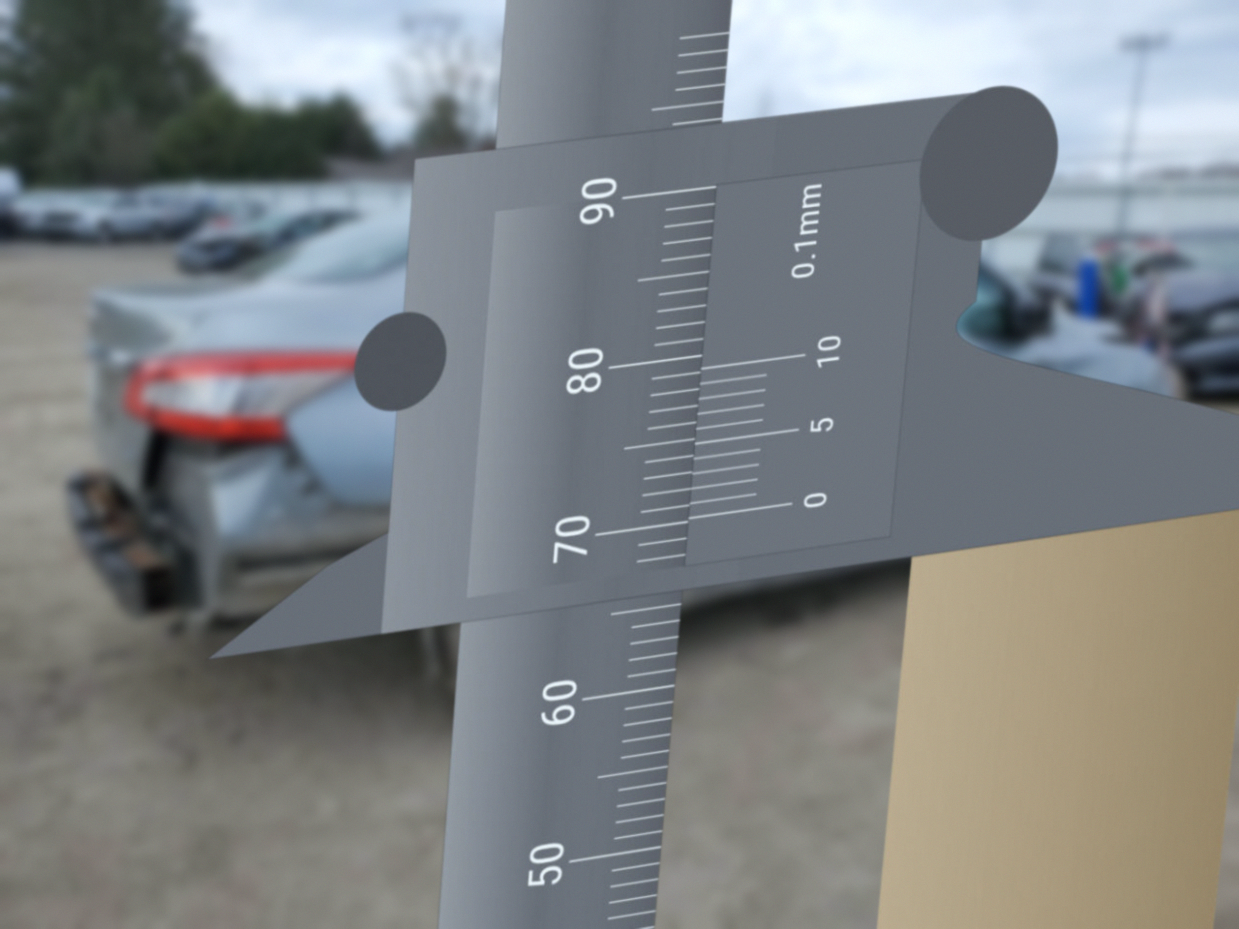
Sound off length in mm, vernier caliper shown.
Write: 70.2 mm
